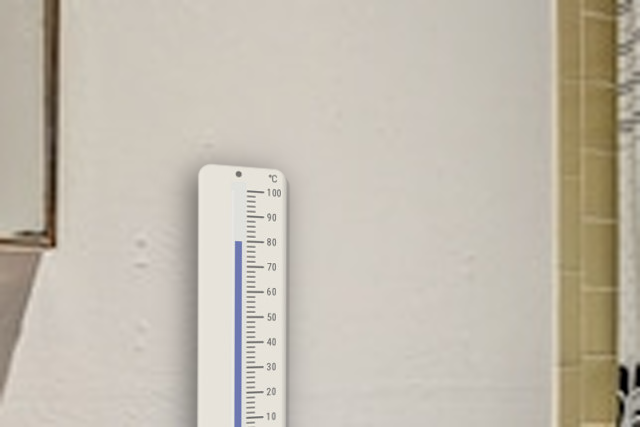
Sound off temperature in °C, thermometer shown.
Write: 80 °C
